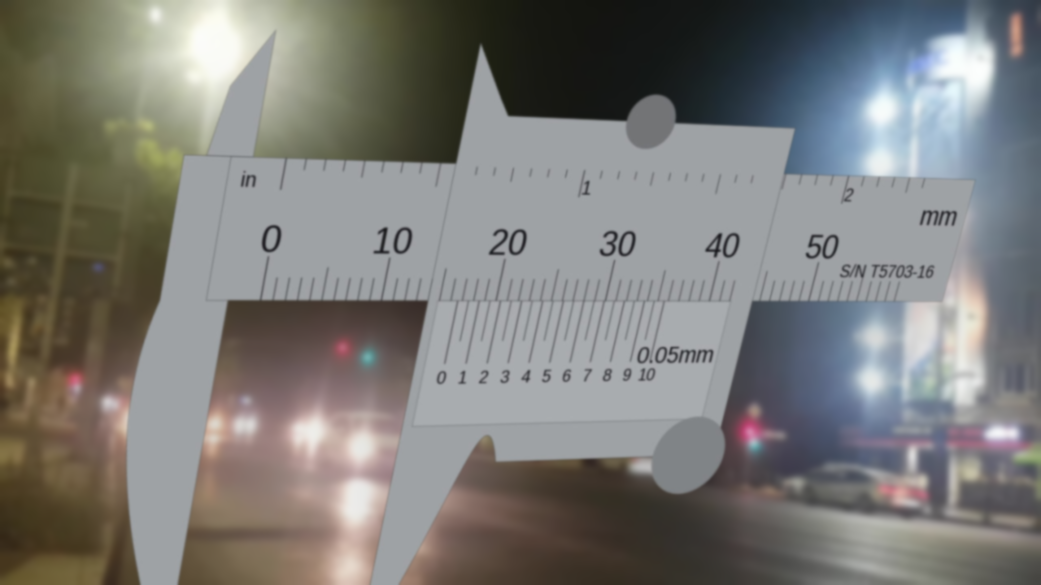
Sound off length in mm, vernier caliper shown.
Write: 16.6 mm
